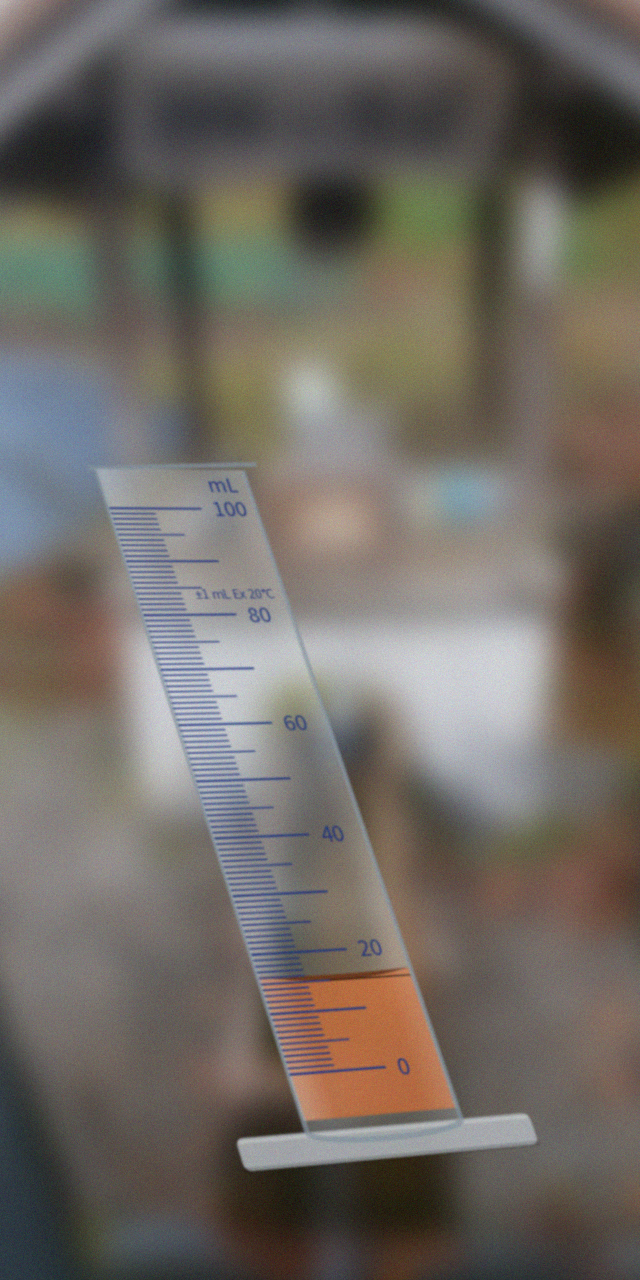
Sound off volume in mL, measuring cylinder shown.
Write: 15 mL
